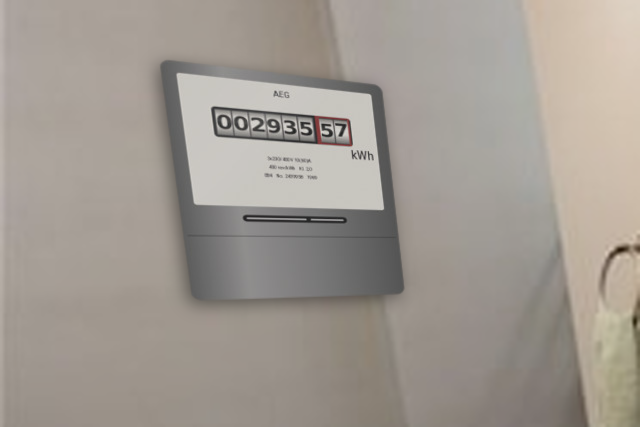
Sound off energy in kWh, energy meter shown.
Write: 2935.57 kWh
